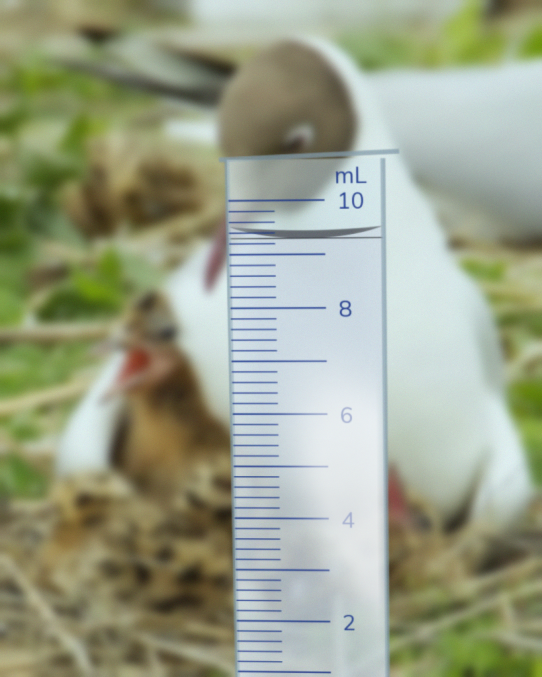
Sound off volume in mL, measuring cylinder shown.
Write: 9.3 mL
